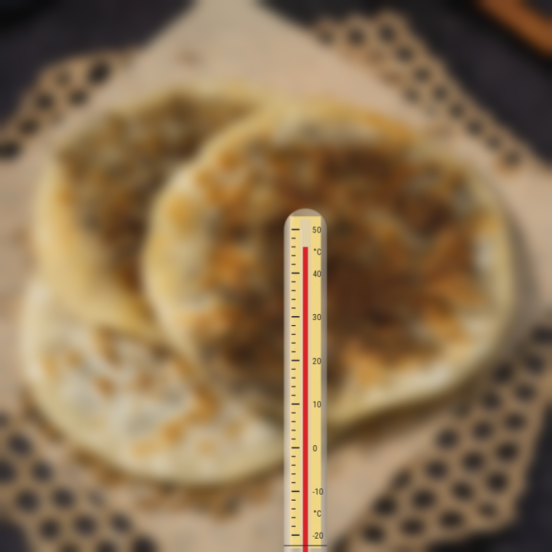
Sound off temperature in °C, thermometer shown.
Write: 46 °C
